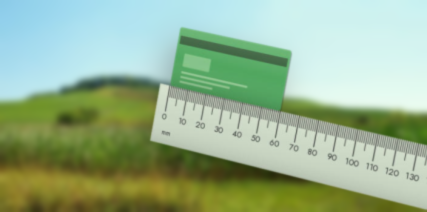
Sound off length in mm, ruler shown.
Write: 60 mm
